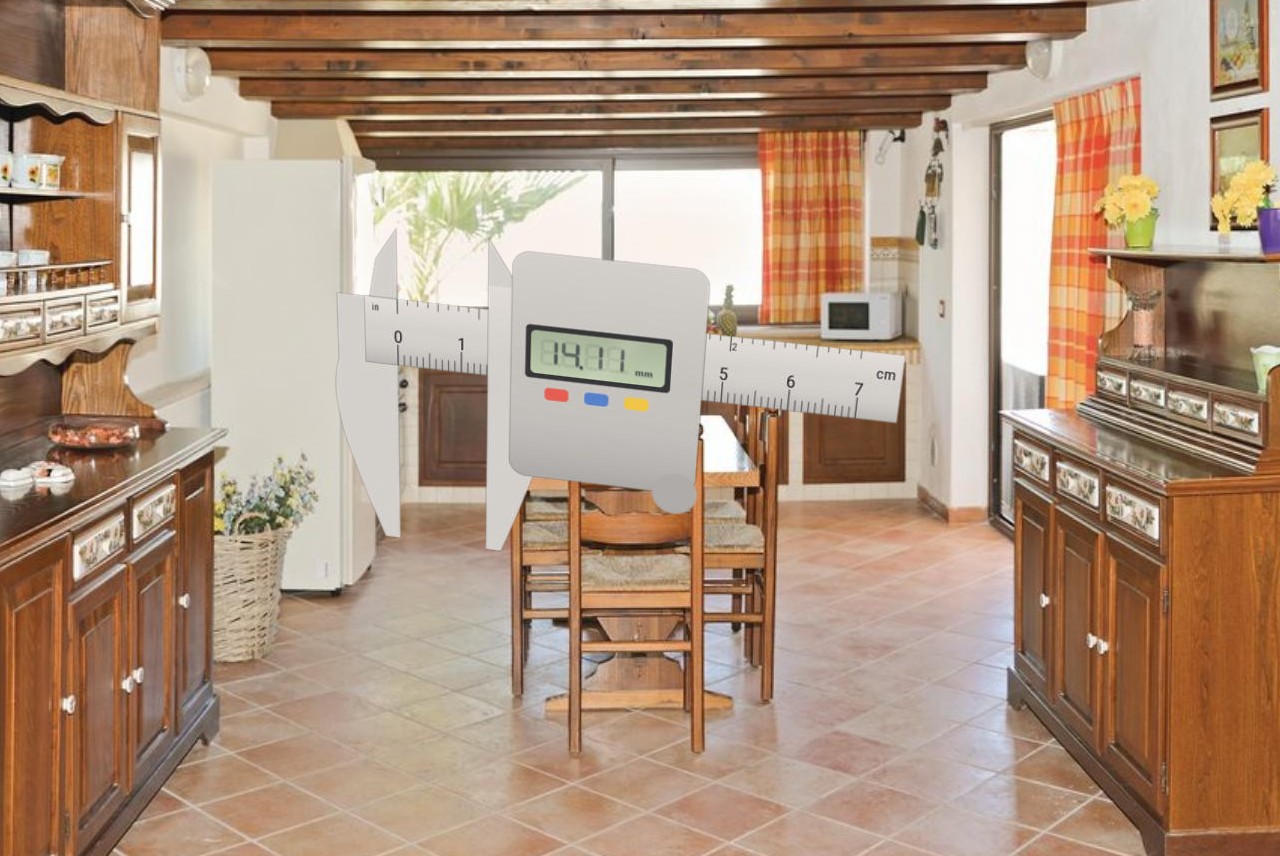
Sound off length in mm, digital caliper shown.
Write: 14.11 mm
